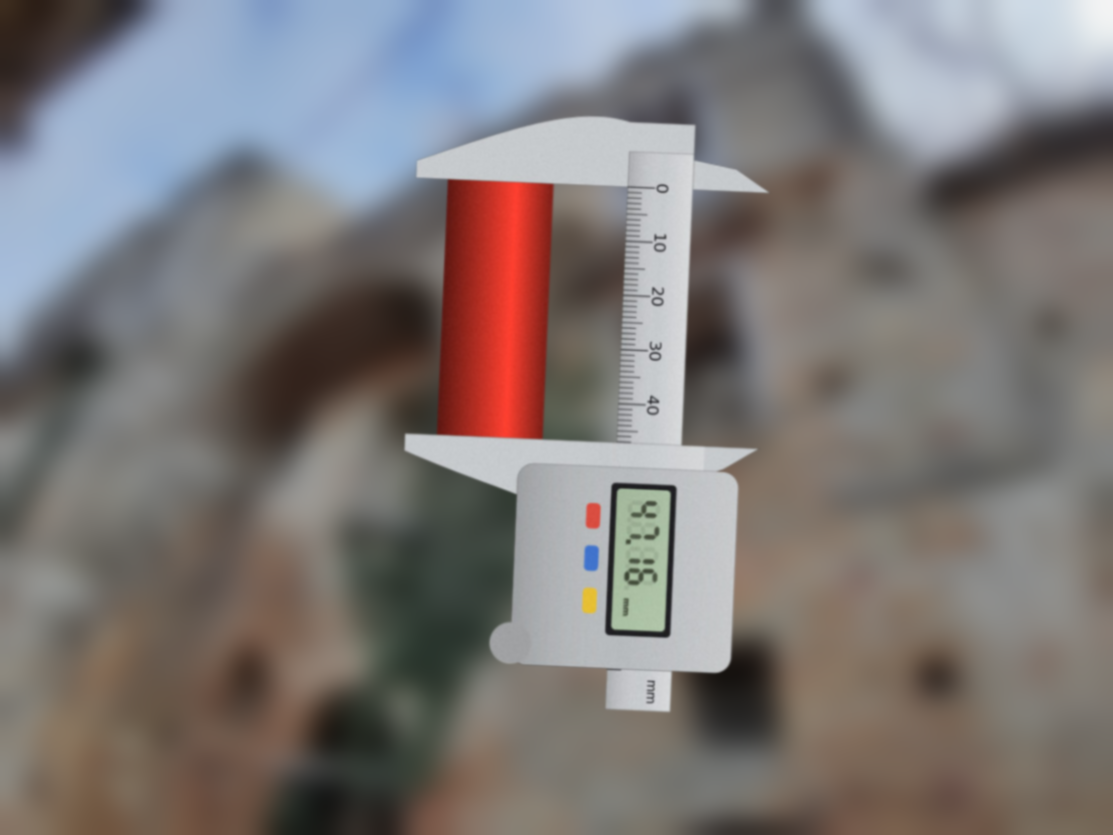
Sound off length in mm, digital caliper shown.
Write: 47.16 mm
